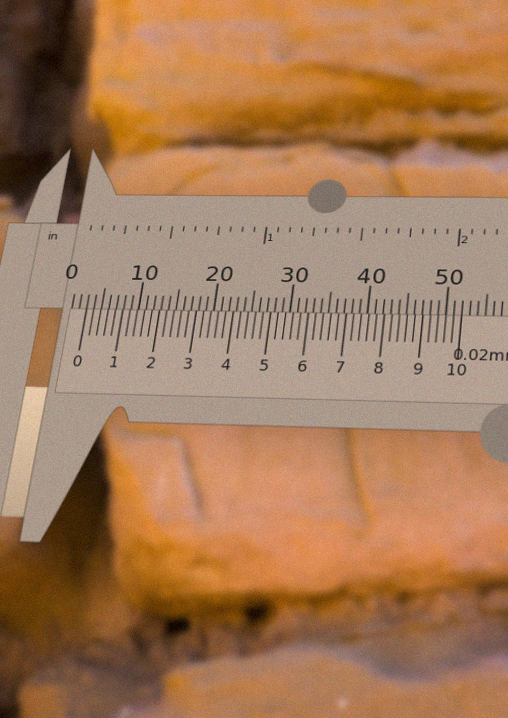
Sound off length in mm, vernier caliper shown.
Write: 3.0 mm
